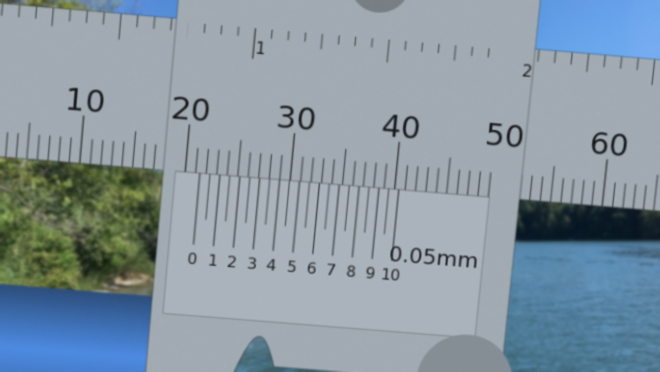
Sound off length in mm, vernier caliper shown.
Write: 21.4 mm
